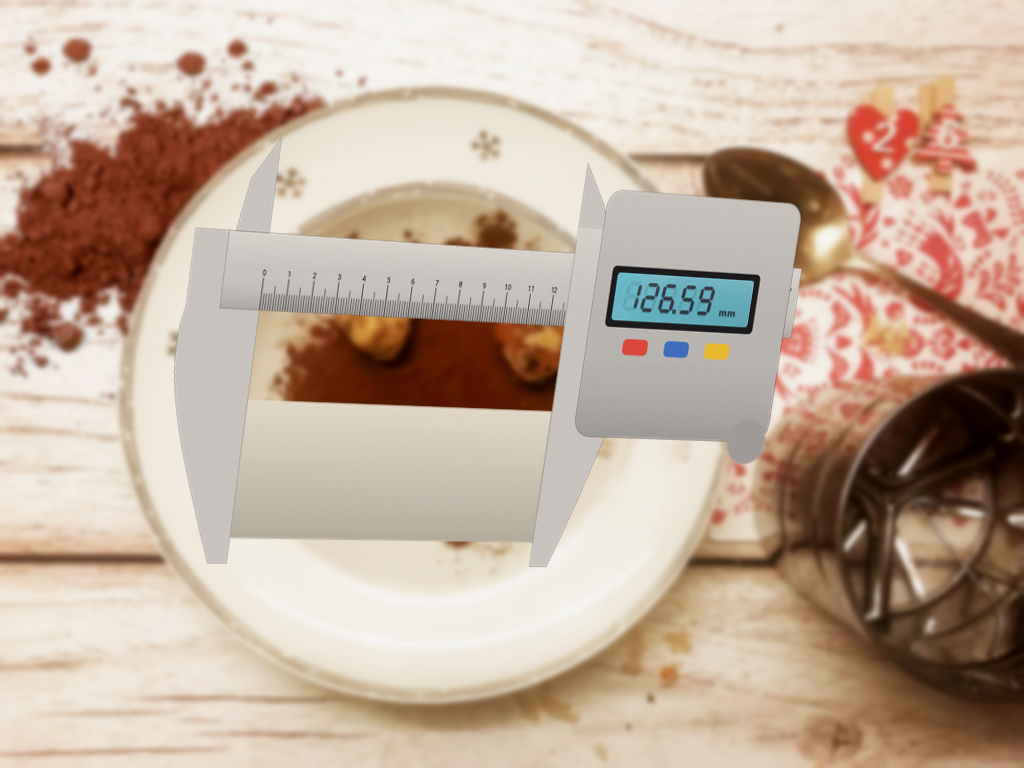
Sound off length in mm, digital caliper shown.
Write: 126.59 mm
